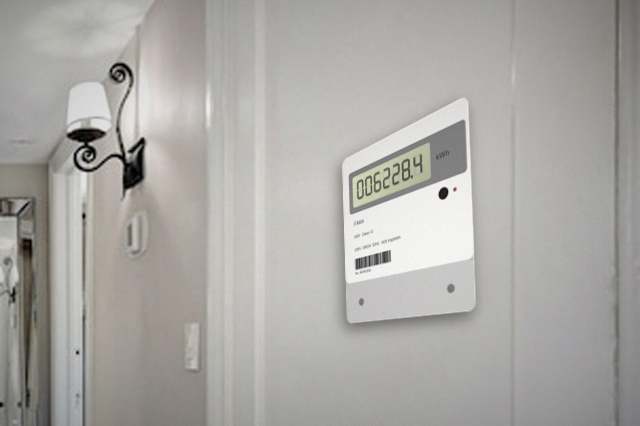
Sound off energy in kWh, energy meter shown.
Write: 6228.4 kWh
